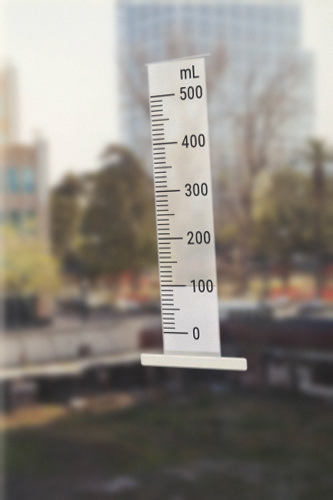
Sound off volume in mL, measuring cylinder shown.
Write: 100 mL
